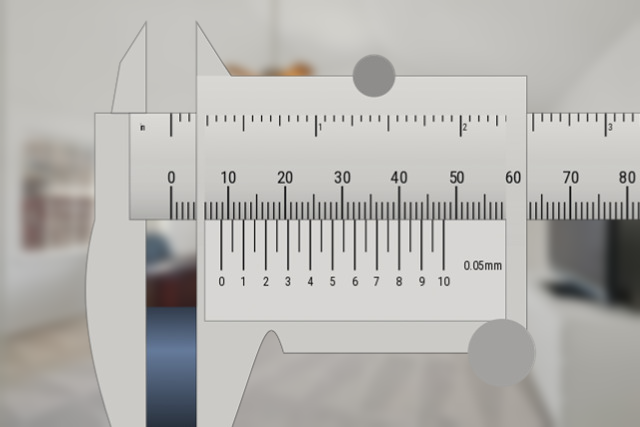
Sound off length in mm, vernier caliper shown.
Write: 8.8 mm
